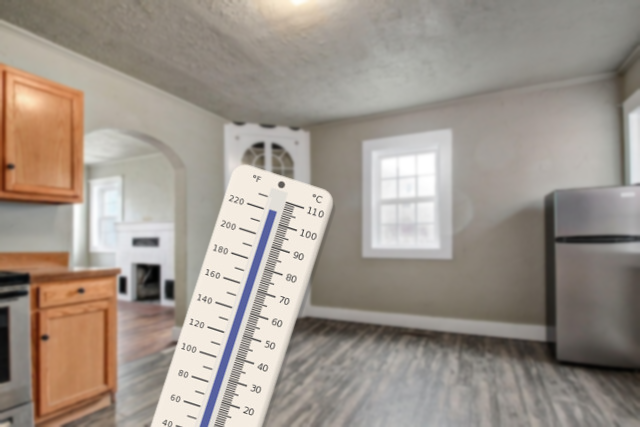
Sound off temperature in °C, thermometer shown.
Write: 105 °C
